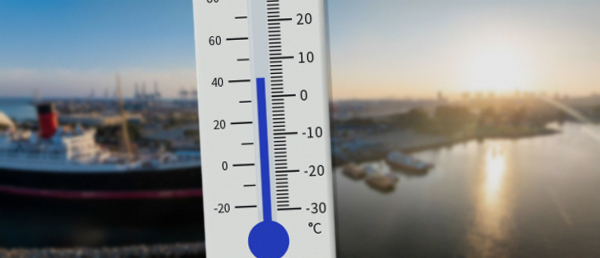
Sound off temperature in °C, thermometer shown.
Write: 5 °C
